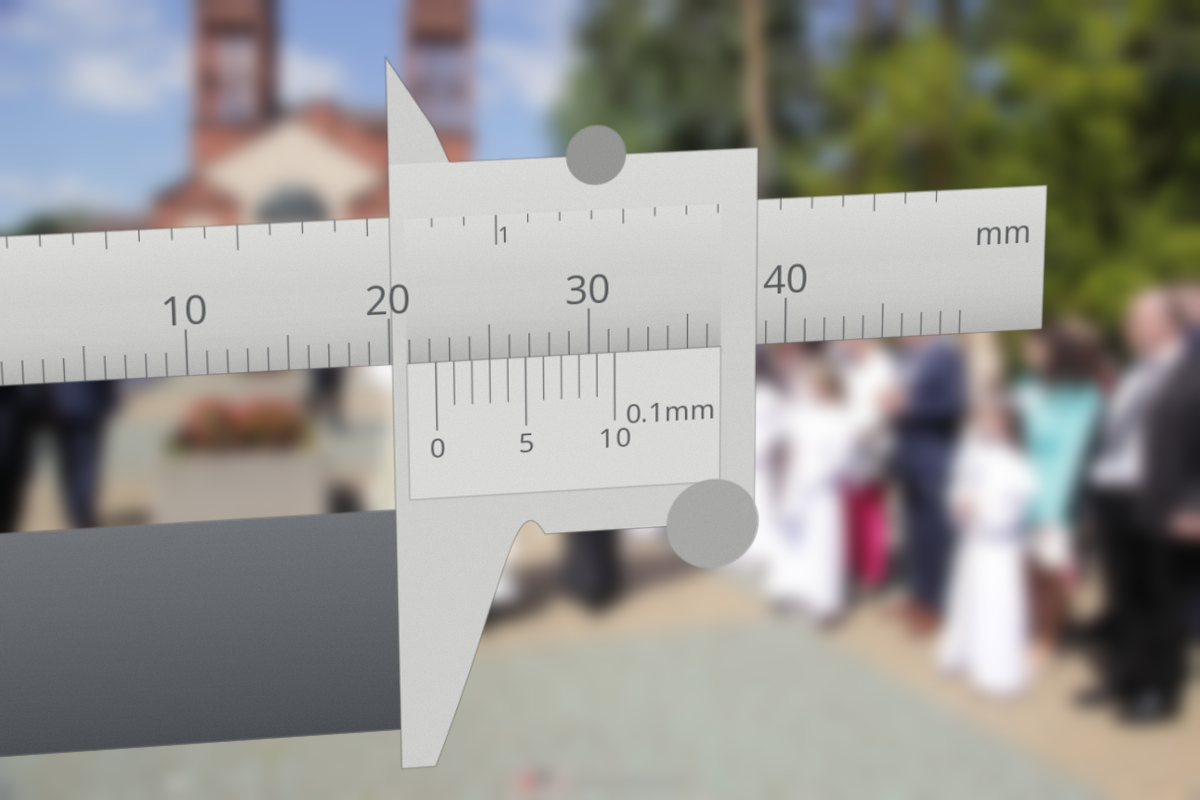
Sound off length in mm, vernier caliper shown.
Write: 22.3 mm
